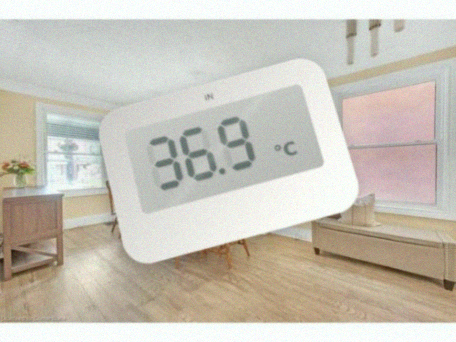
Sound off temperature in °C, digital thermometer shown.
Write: 36.9 °C
